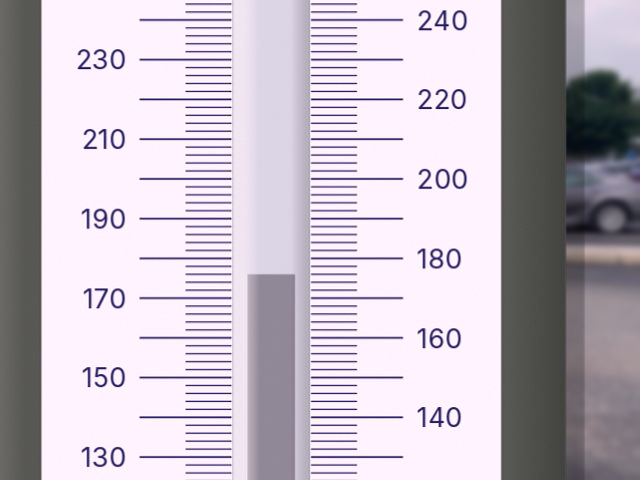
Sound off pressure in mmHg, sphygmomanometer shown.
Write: 176 mmHg
